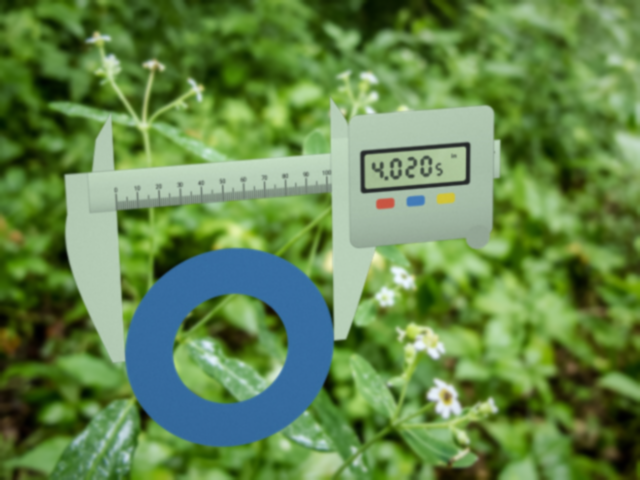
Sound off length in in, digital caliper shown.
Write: 4.0205 in
